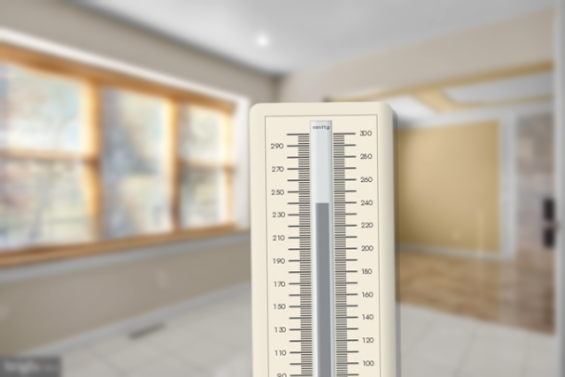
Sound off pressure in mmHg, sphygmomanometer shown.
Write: 240 mmHg
